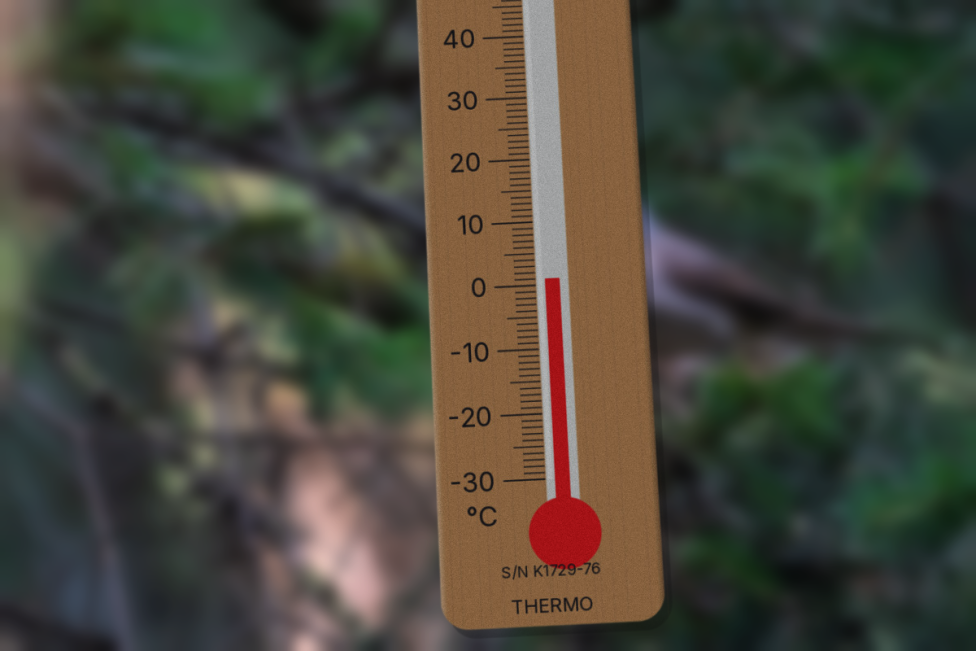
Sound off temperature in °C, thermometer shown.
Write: 1 °C
